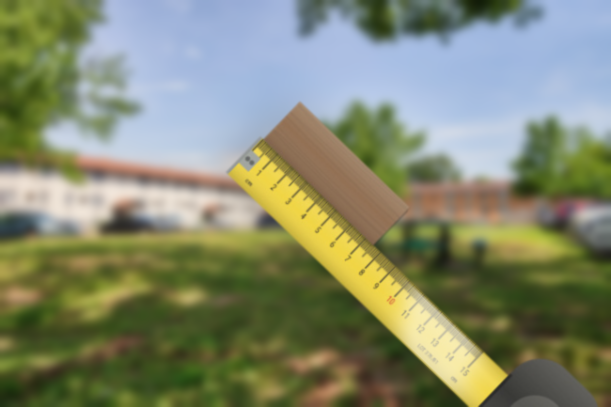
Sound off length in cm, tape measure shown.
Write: 7.5 cm
